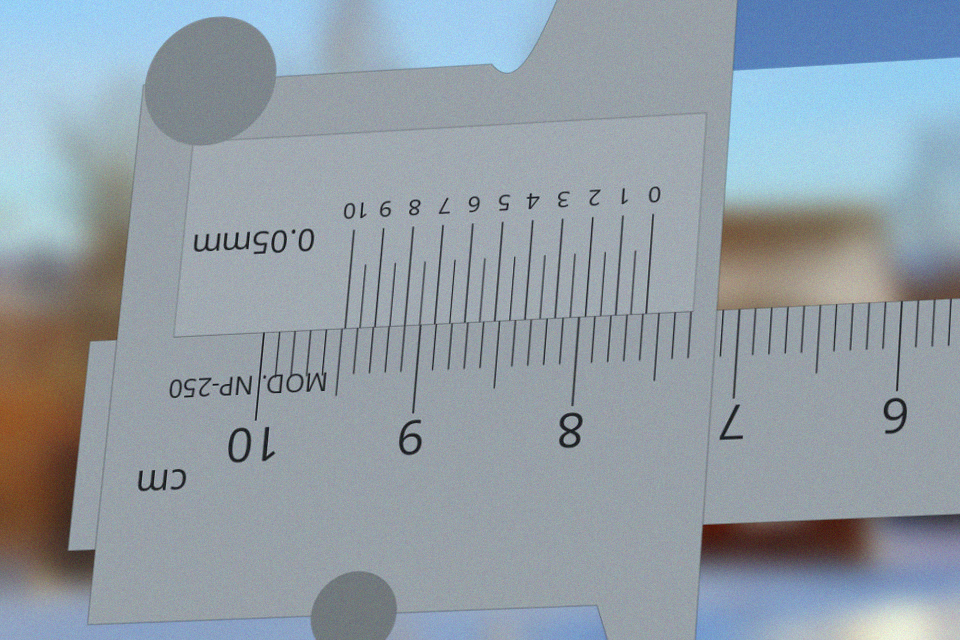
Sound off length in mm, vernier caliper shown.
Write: 75.8 mm
